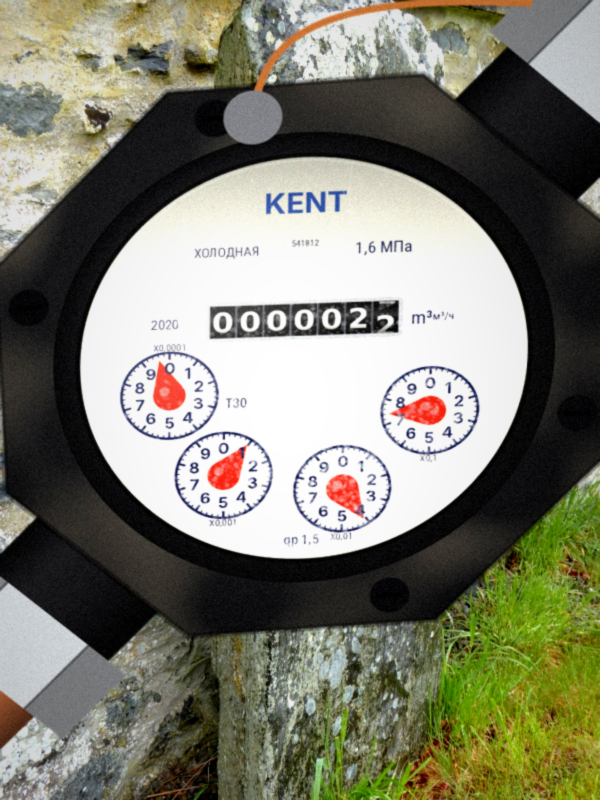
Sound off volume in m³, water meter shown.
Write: 21.7409 m³
